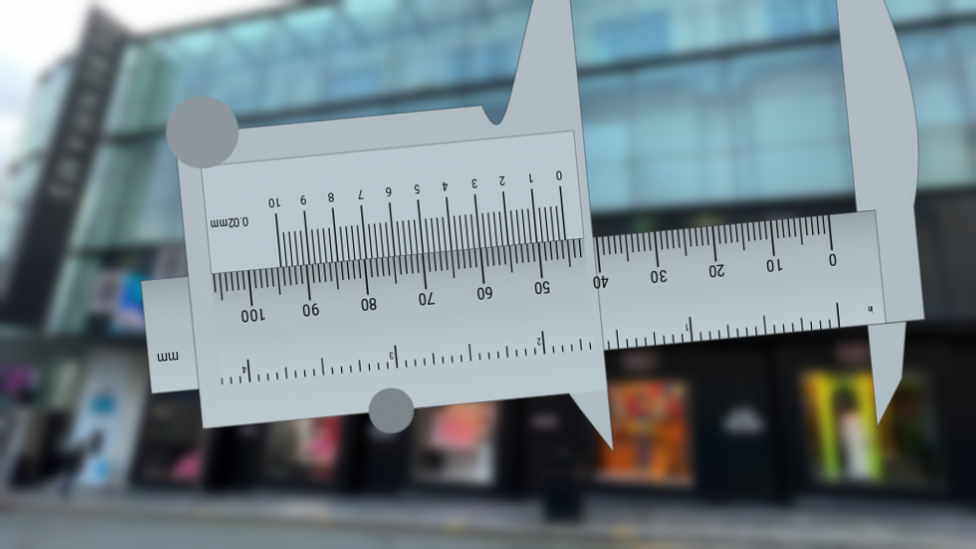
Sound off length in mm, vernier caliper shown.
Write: 45.4 mm
